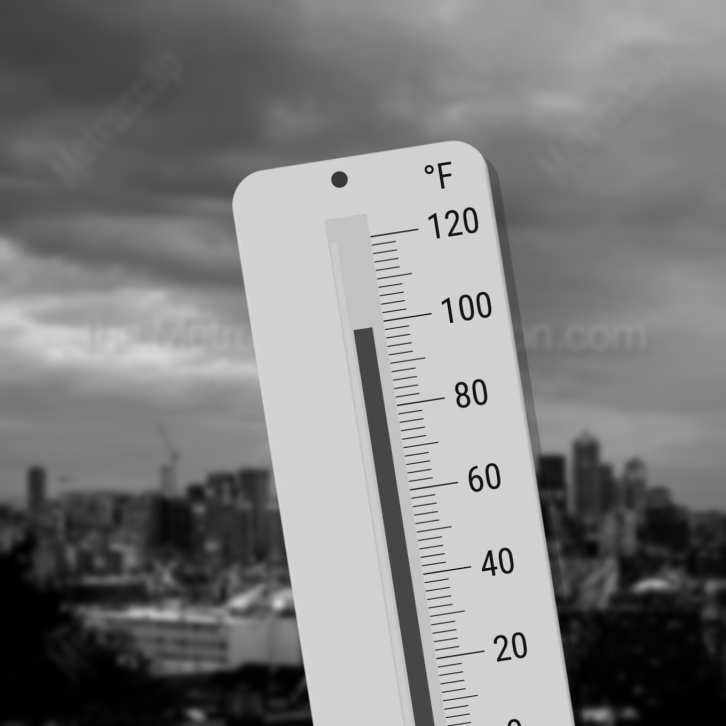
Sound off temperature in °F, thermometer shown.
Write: 99 °F
